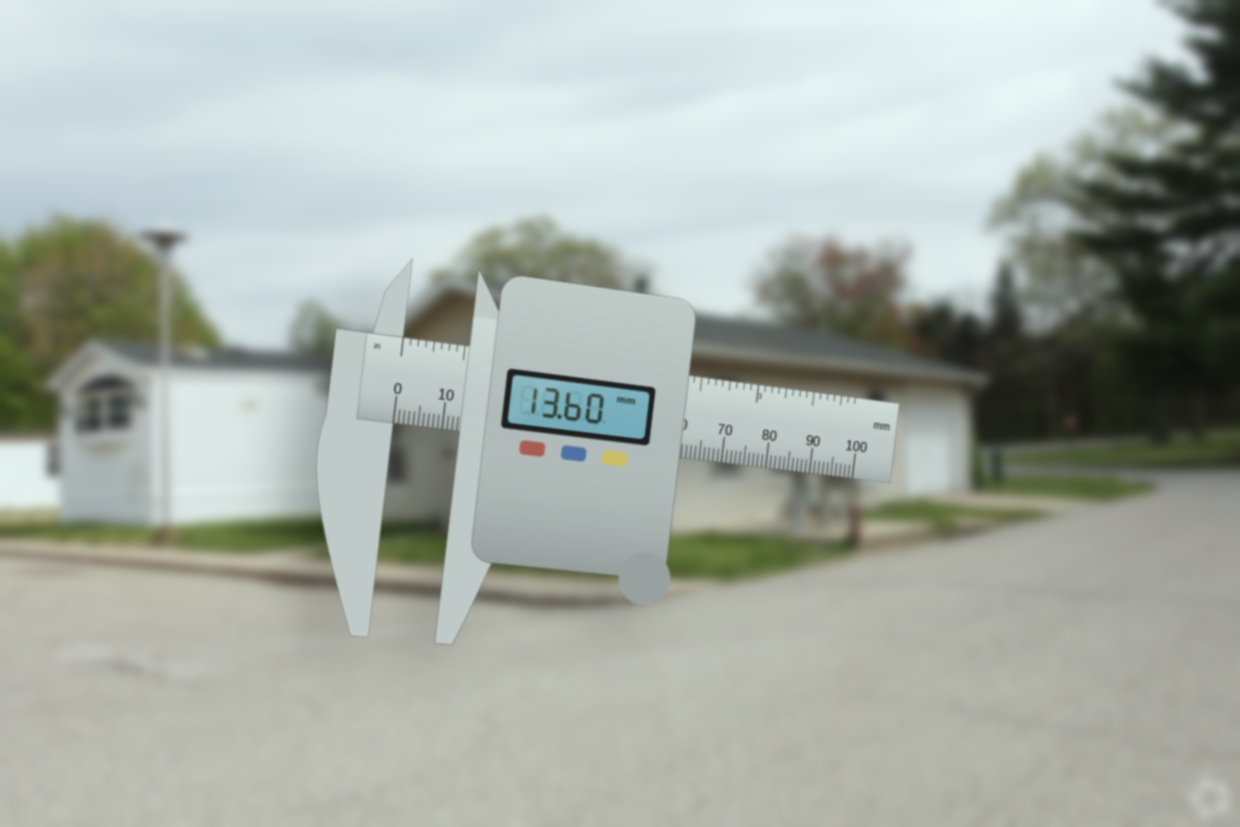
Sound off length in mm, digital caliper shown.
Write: 13.60 mm
